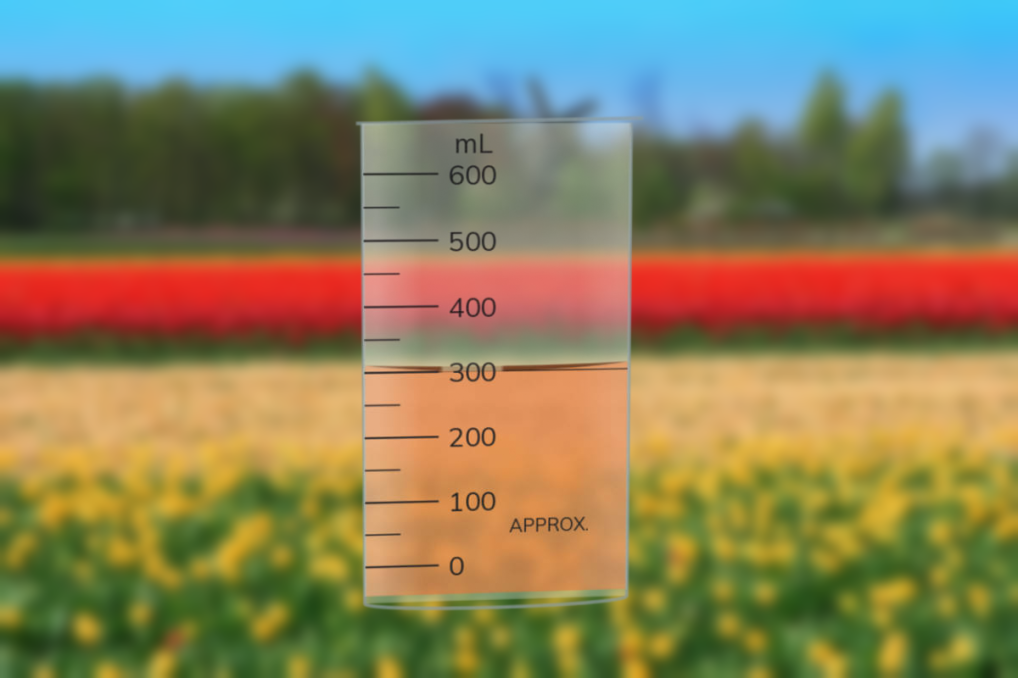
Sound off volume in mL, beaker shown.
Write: 300 mL
